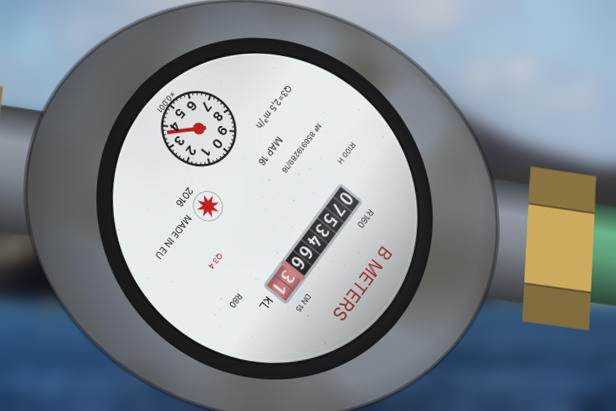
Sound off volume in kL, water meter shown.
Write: 753466.313 kL
